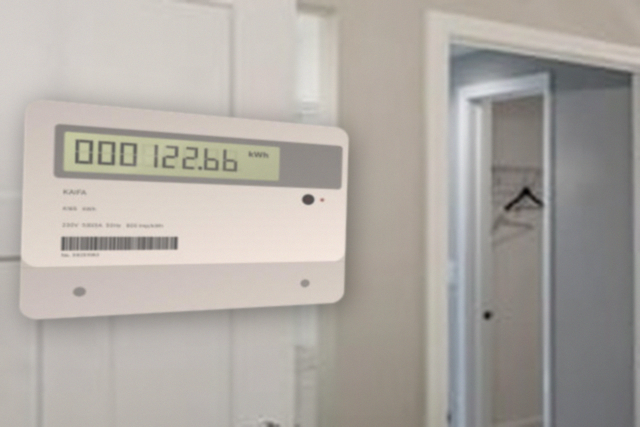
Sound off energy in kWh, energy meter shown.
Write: 122.66 kWh
